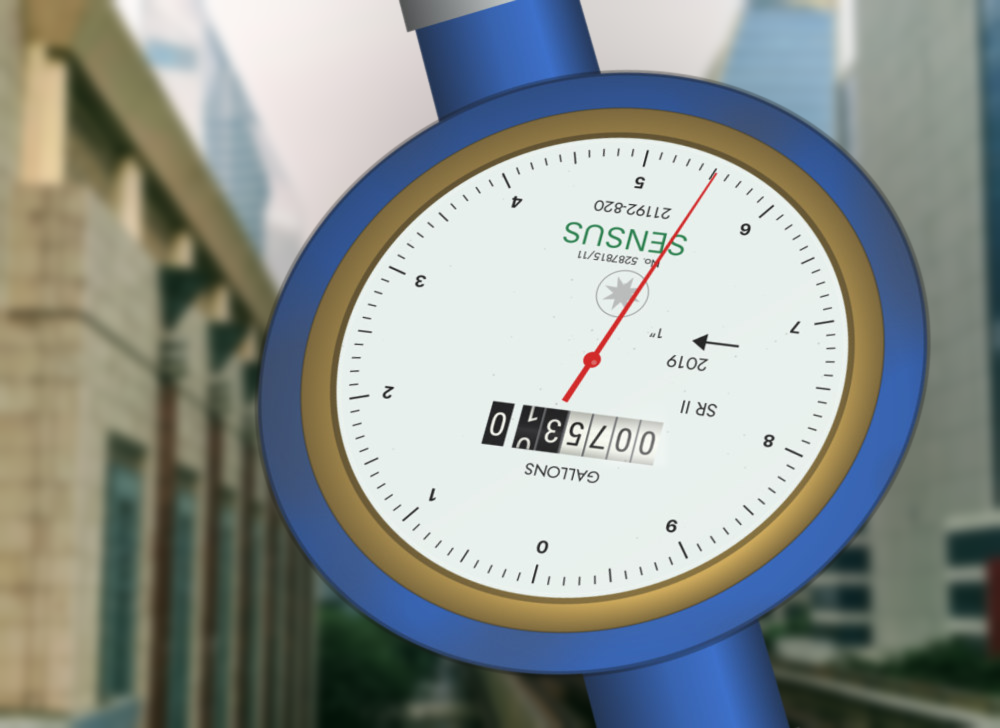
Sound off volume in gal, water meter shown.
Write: 75305.5 gal
